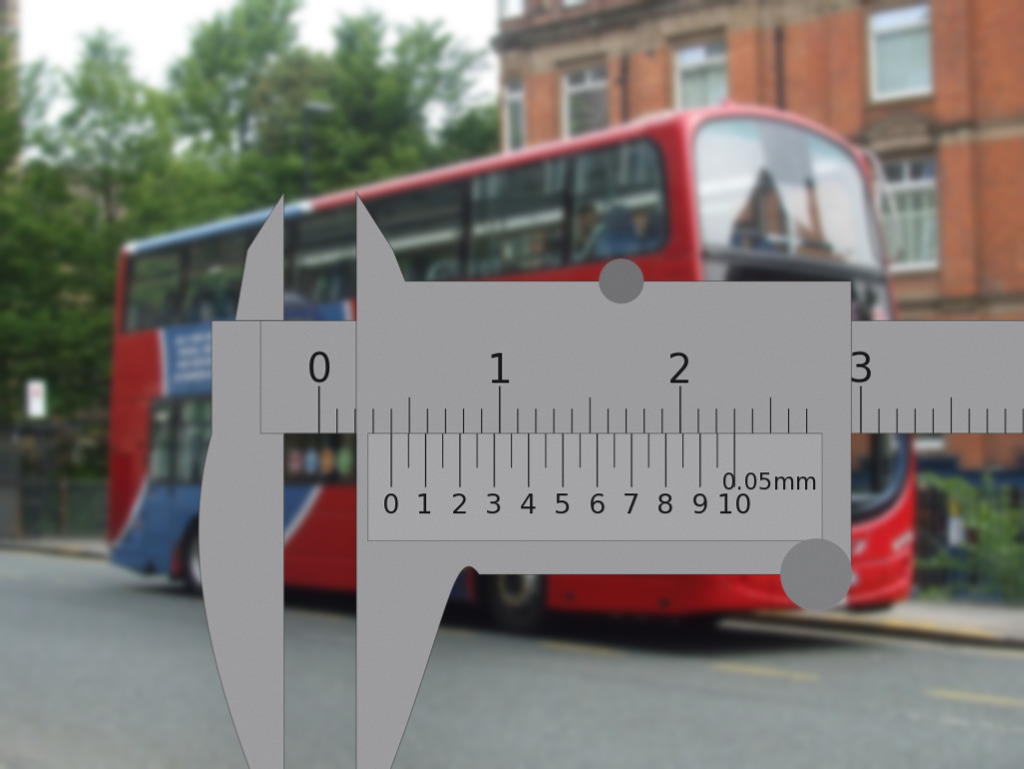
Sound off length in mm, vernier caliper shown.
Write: 4.0 mm
